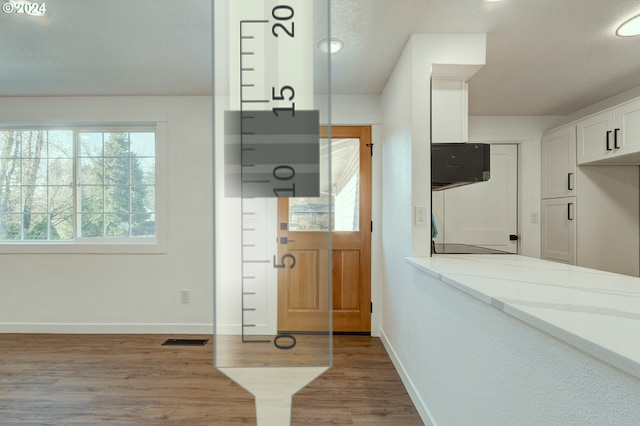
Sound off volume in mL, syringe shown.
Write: 9 mL
